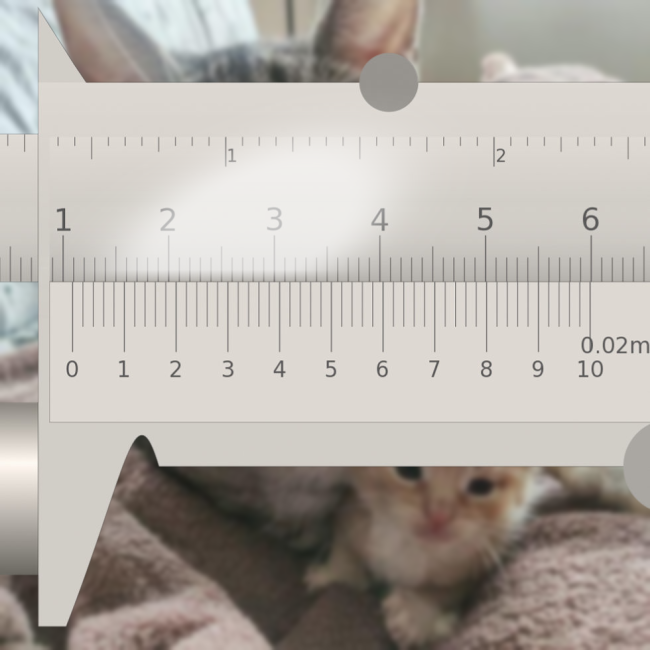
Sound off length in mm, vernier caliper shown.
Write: 10.9 mm
